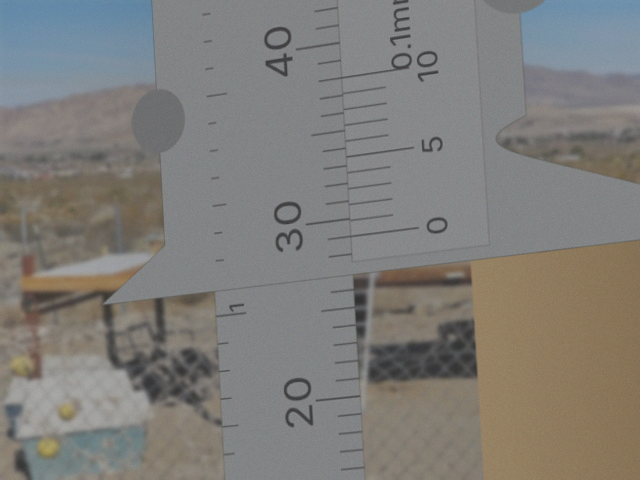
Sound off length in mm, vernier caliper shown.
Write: 29.0 mm
